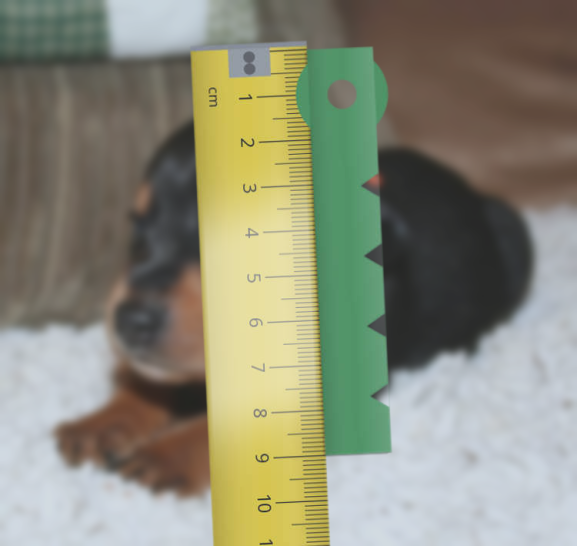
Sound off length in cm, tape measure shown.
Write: 9 cm
